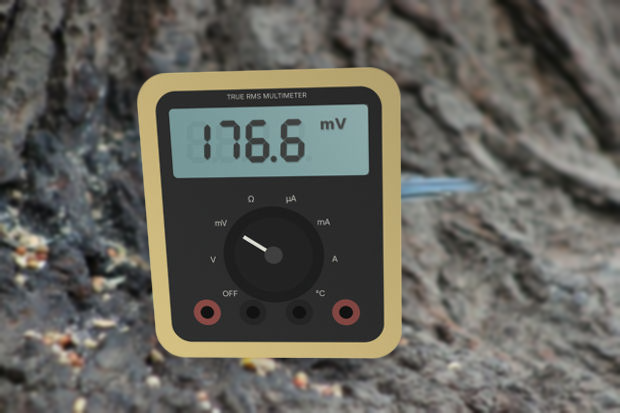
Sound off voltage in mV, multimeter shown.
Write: 176.6 mV
